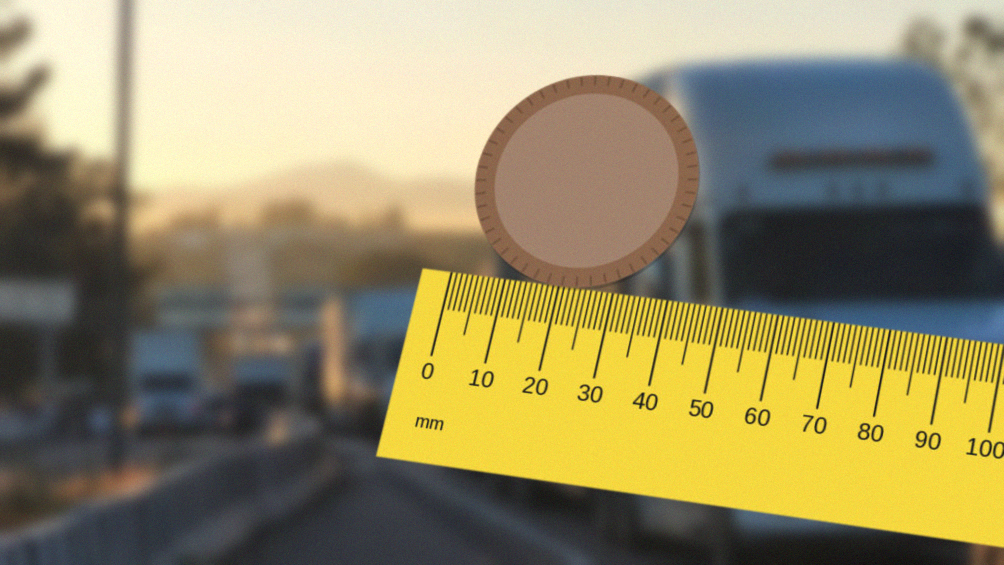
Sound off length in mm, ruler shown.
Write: 41 mm
